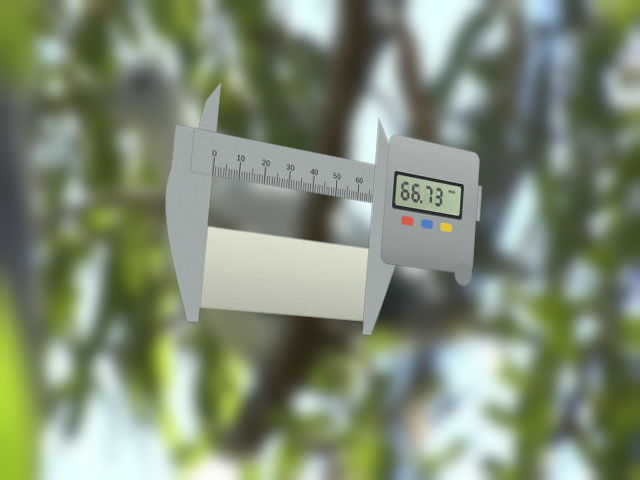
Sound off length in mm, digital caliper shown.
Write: 66.73 mm
